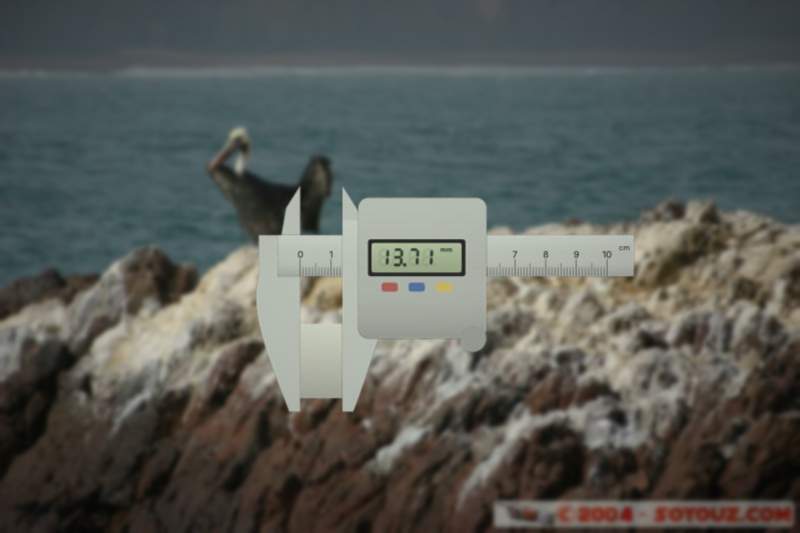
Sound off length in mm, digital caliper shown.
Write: 13.71 mm
